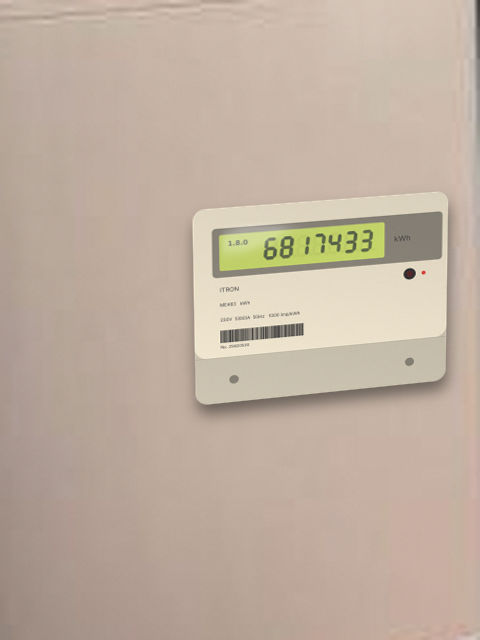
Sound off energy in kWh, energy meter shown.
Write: 6817433 kWh
